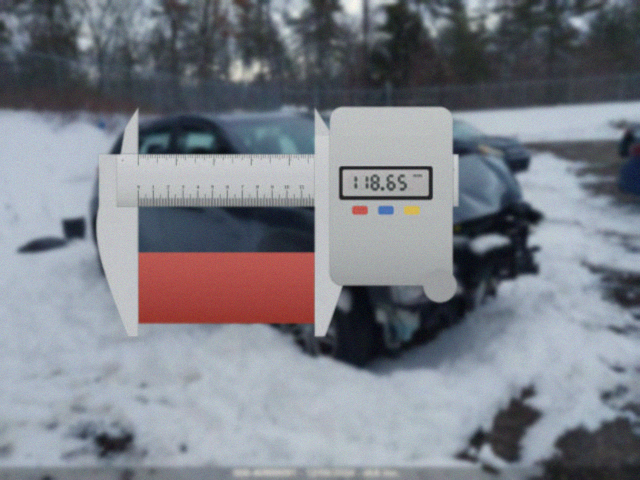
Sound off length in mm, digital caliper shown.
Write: 118.65 mm
